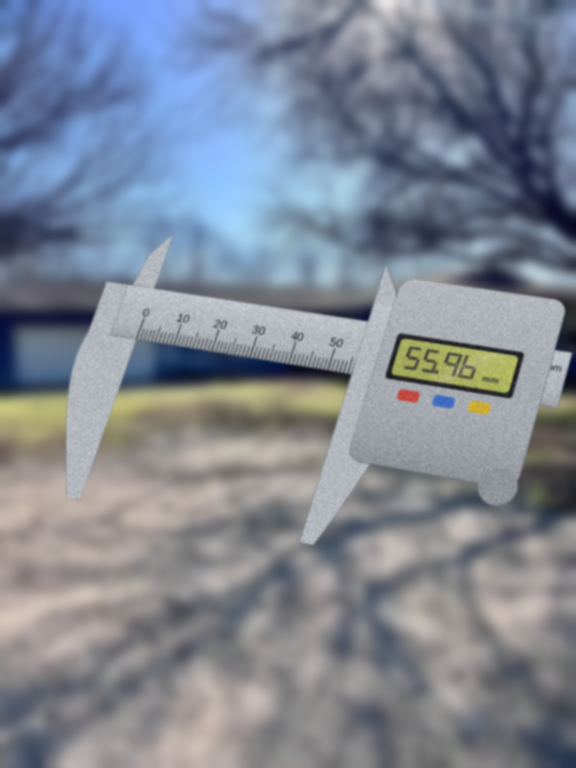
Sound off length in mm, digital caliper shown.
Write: 55.96 mm
